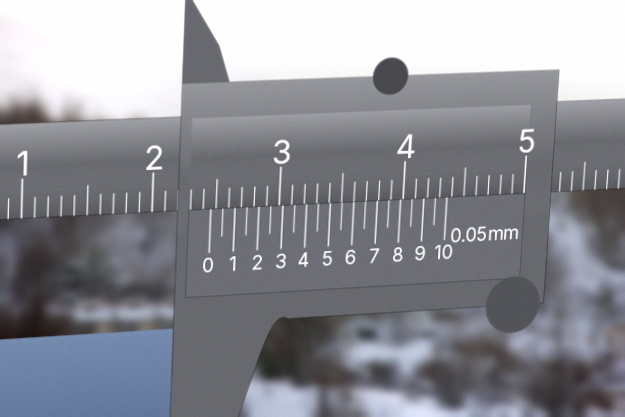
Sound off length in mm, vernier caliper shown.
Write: 24.6 mm
